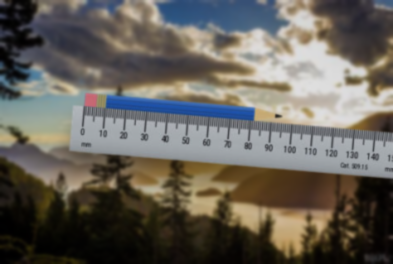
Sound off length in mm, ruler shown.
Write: 95 mm
